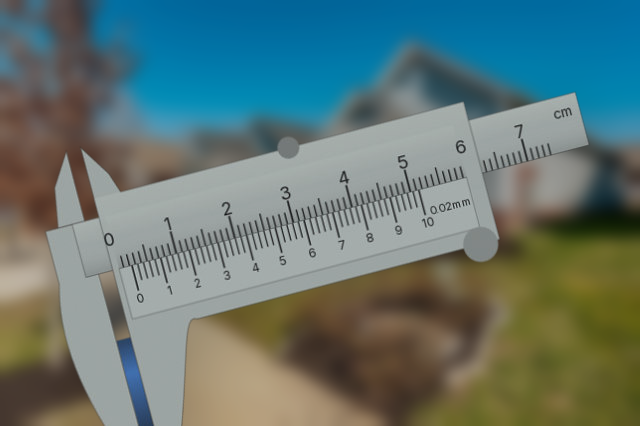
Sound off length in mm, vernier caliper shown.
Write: 2.4 mm
